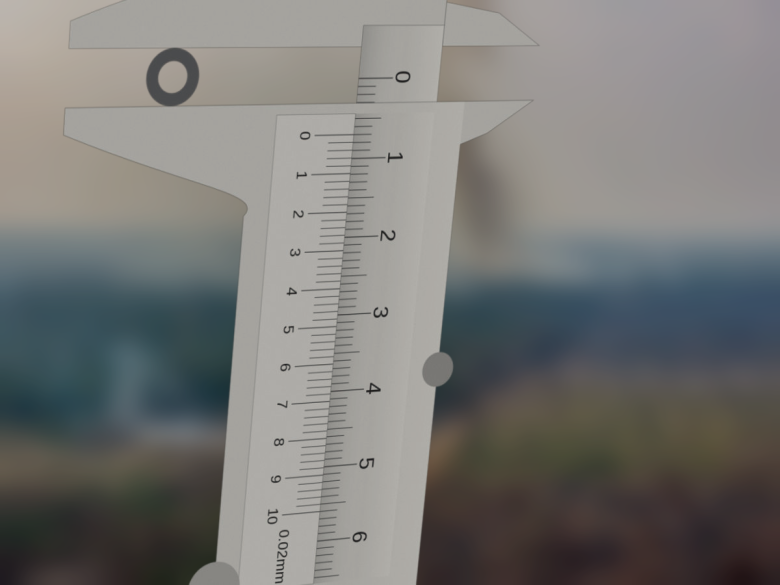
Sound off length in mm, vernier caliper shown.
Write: 7.0 mm
